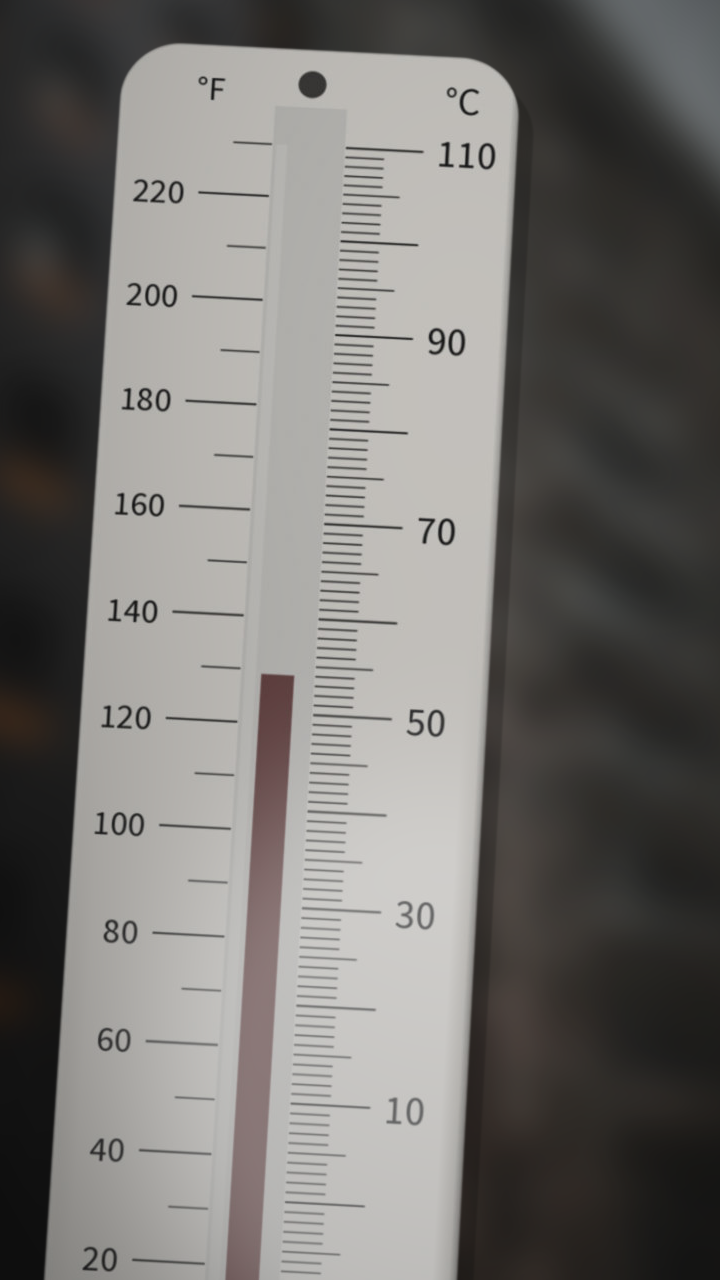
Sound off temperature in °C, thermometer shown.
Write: 54 °C
